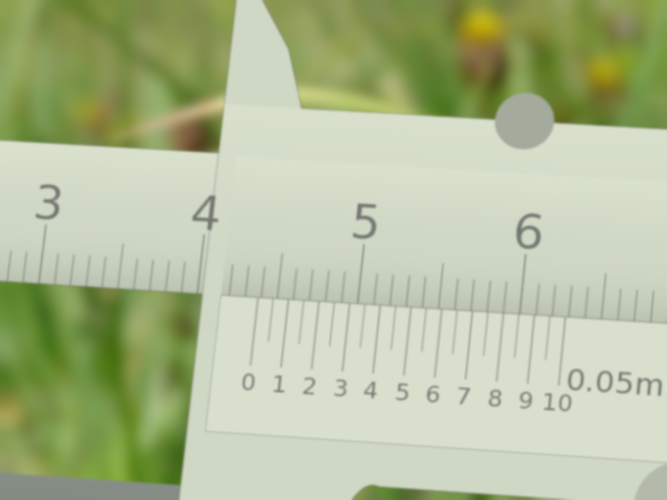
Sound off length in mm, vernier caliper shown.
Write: 43.8 mm
